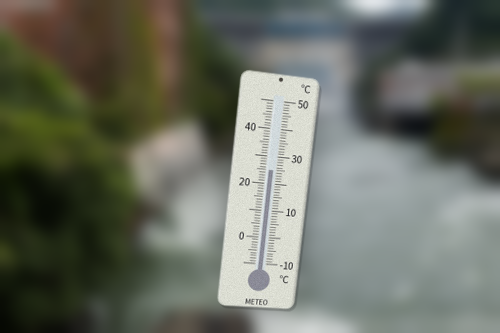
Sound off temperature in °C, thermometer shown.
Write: 25 °C
